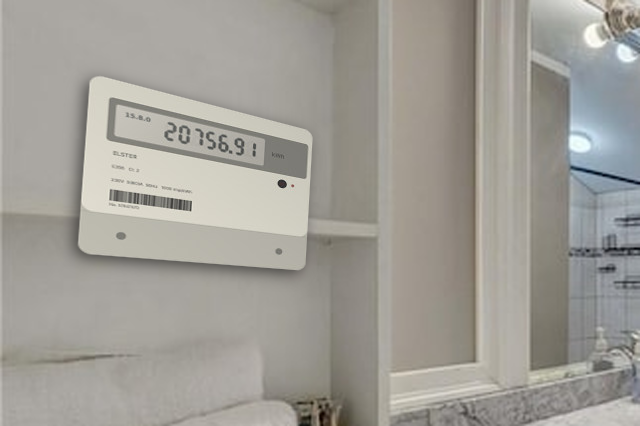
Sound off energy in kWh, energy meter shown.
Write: 20756.91 kWh
